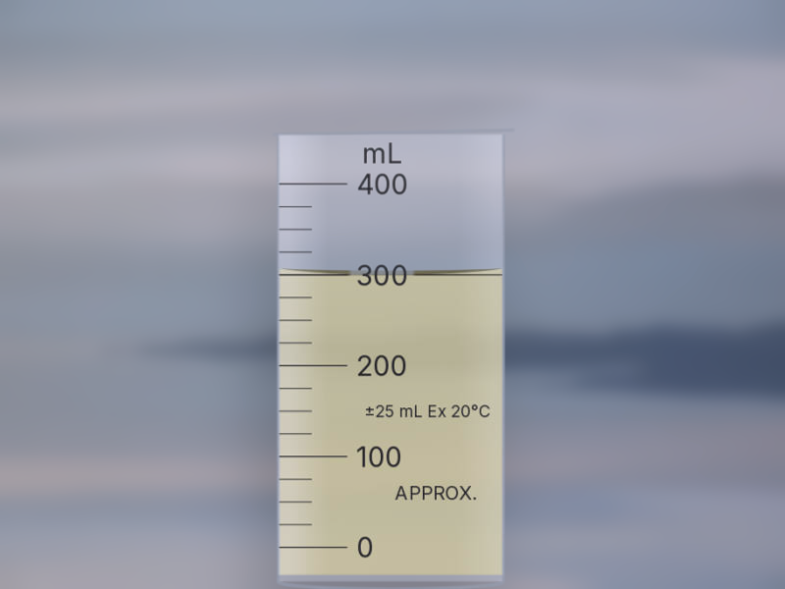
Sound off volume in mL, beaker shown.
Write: 300 mL
